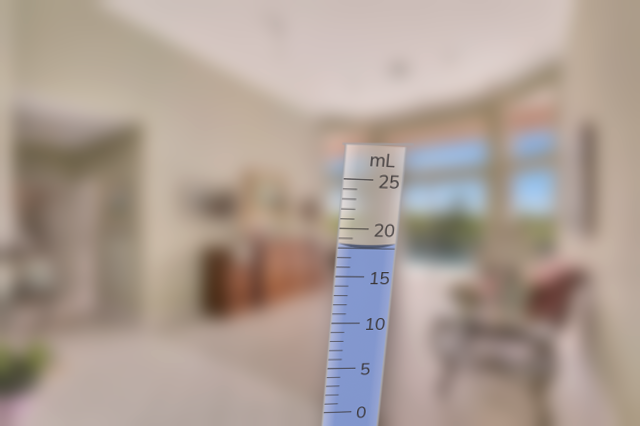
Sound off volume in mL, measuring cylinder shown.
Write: 18 mL
